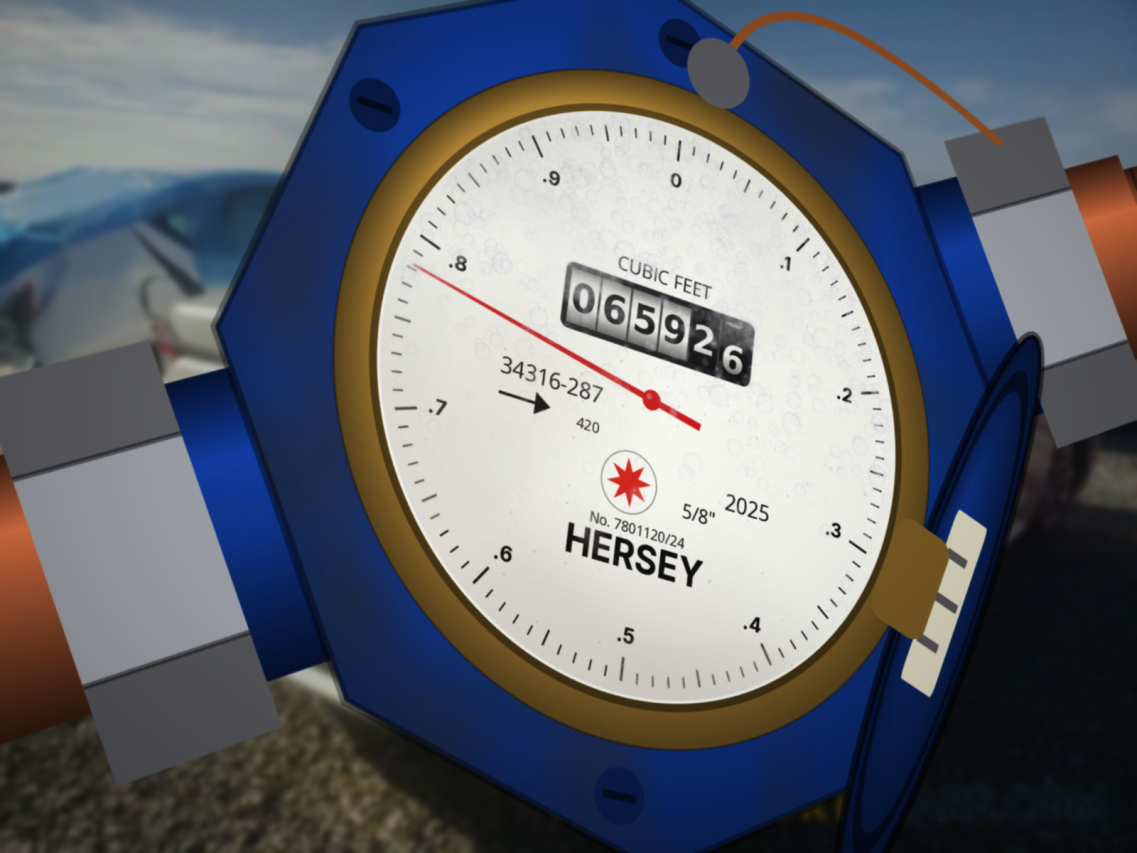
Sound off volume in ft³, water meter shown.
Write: 65925.78 ft³
